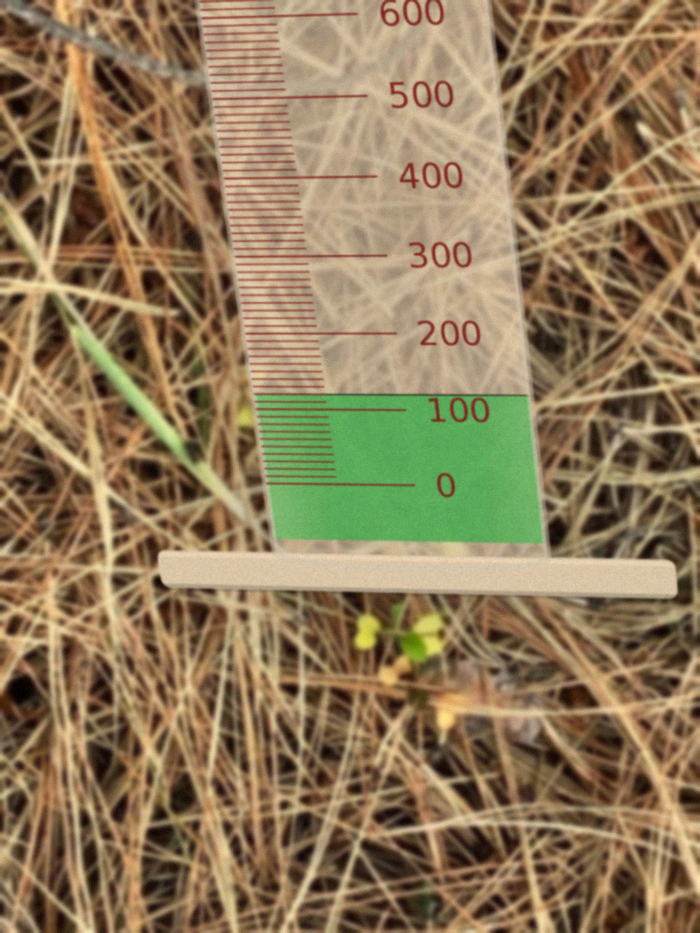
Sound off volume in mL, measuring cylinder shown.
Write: 120 mL
